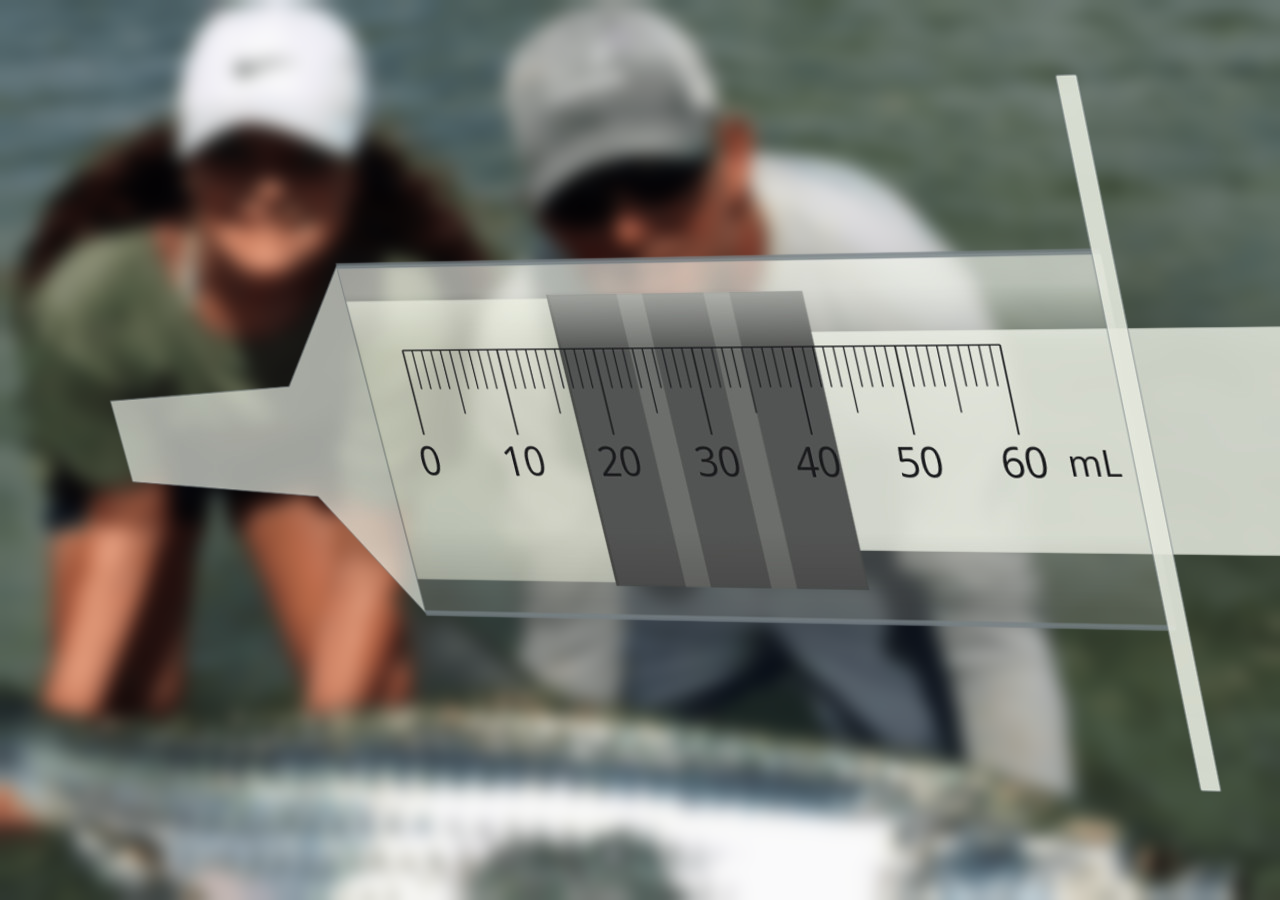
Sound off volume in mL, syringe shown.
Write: 16.5 mL
